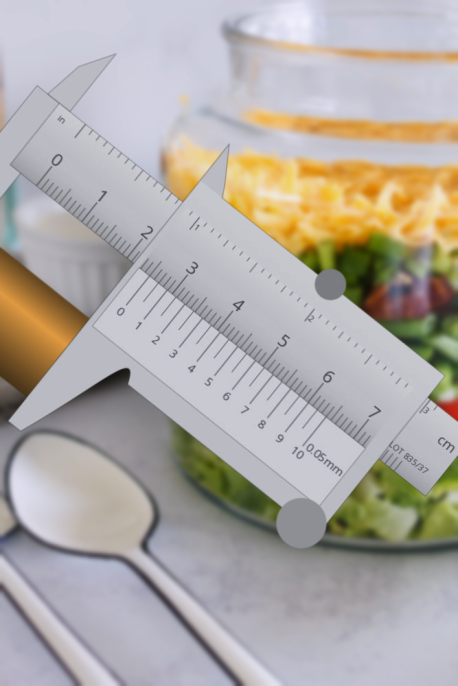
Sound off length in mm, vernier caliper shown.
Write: 25.0 mm
